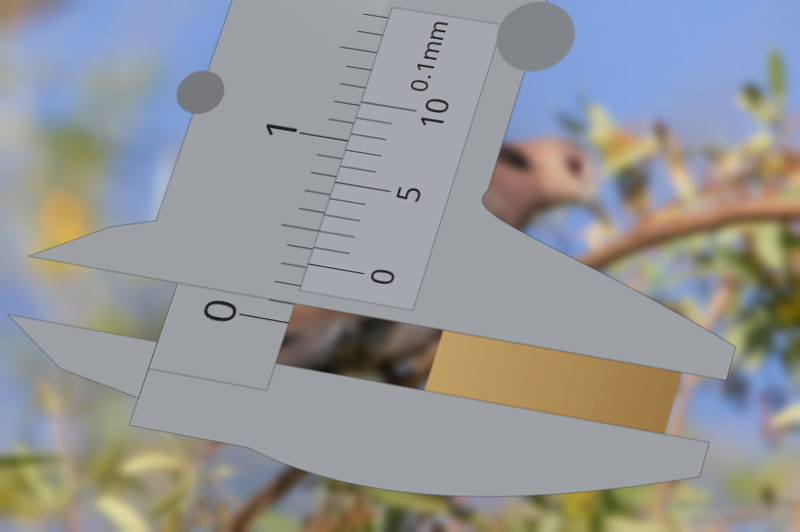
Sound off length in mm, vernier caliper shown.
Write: 3.2 mm
